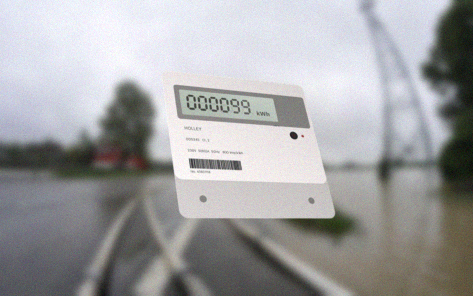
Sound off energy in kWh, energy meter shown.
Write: 99 kWh
